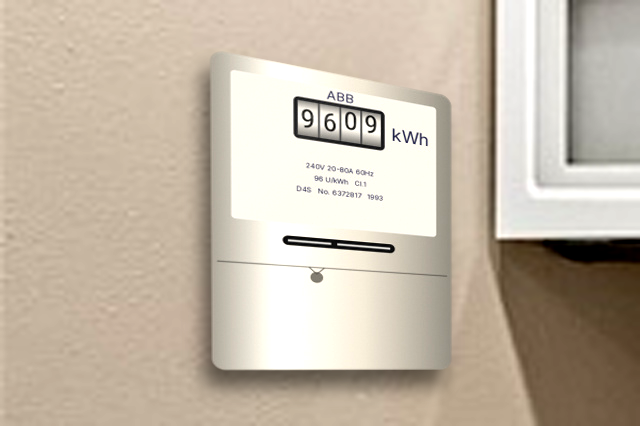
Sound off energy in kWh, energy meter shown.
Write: 9609 kWh
